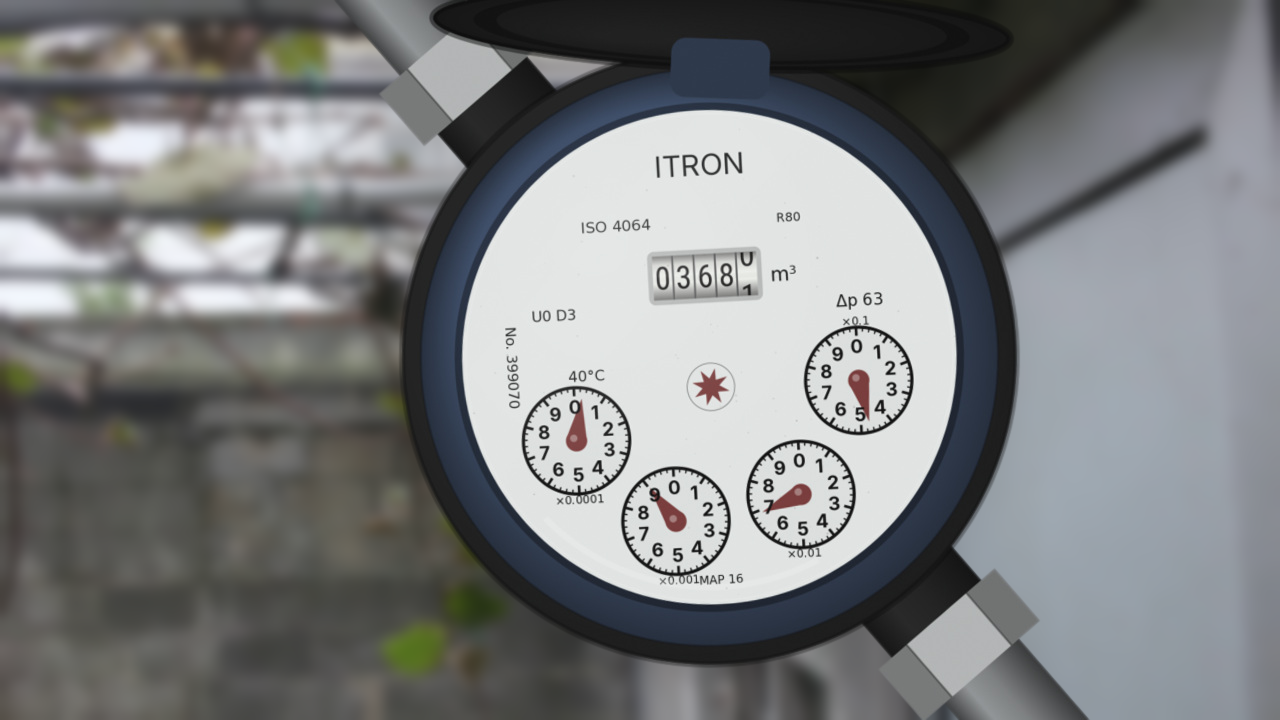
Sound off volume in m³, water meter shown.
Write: 3680.4690 m³
